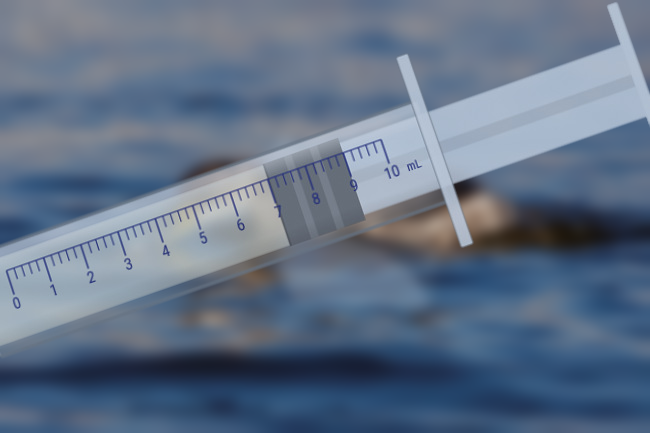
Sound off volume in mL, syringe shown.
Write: 7 mL
